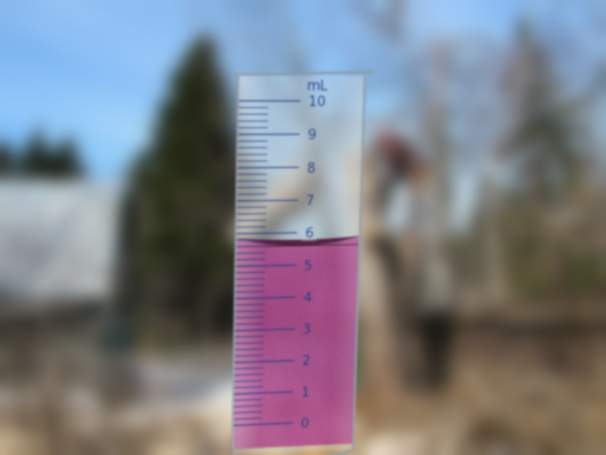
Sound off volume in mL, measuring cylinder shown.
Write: 5.6 mL
